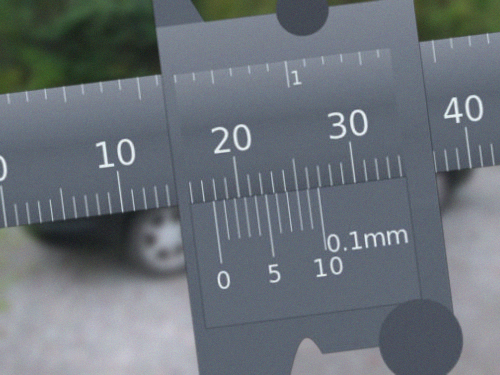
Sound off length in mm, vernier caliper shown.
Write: 17.8 mm
